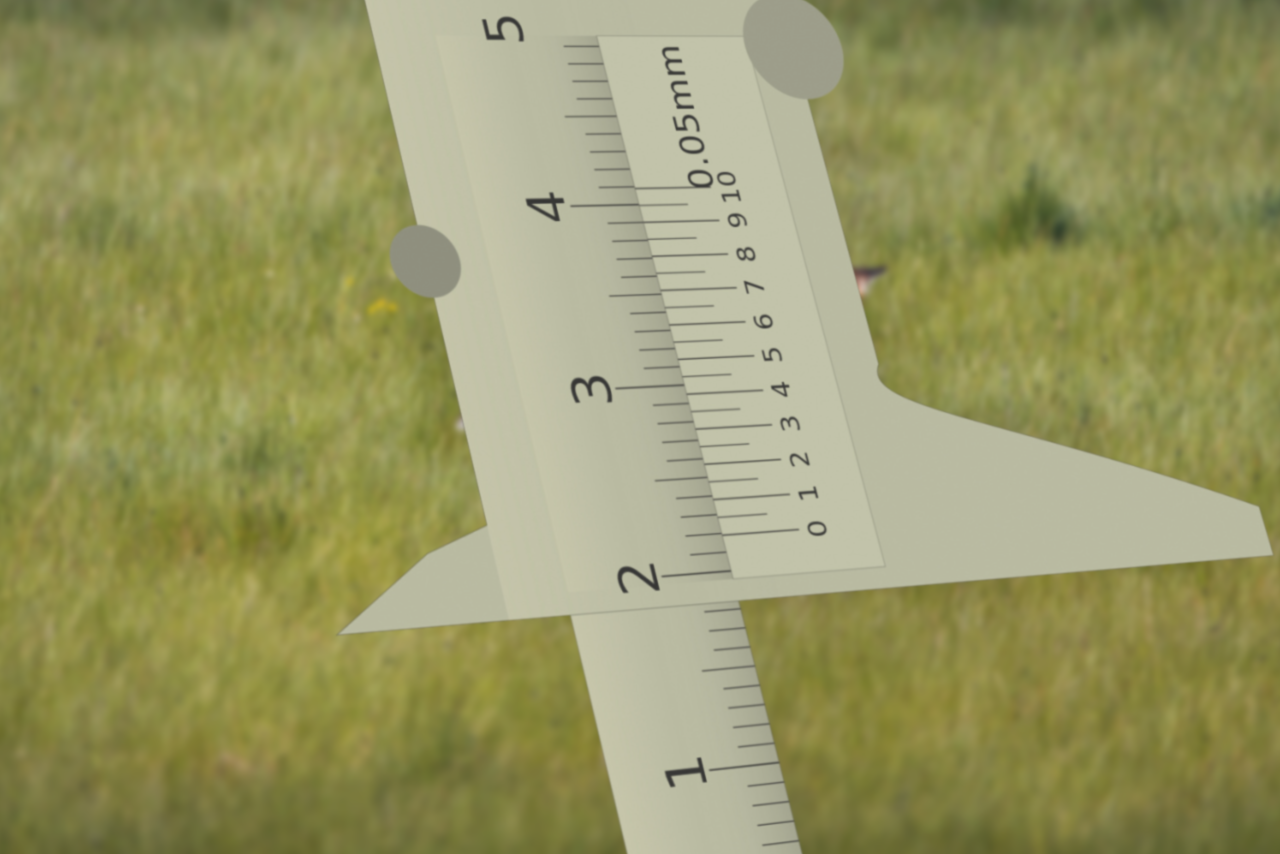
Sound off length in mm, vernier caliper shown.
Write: 21.9 mm
